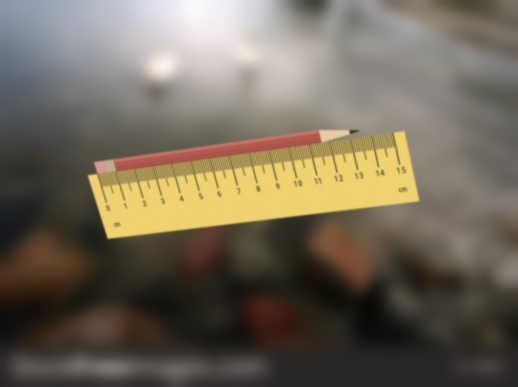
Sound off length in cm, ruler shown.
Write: 13.5 cm
